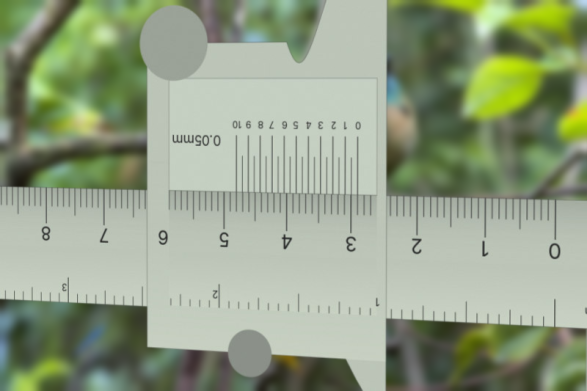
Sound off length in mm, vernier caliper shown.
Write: 29.0 mm
